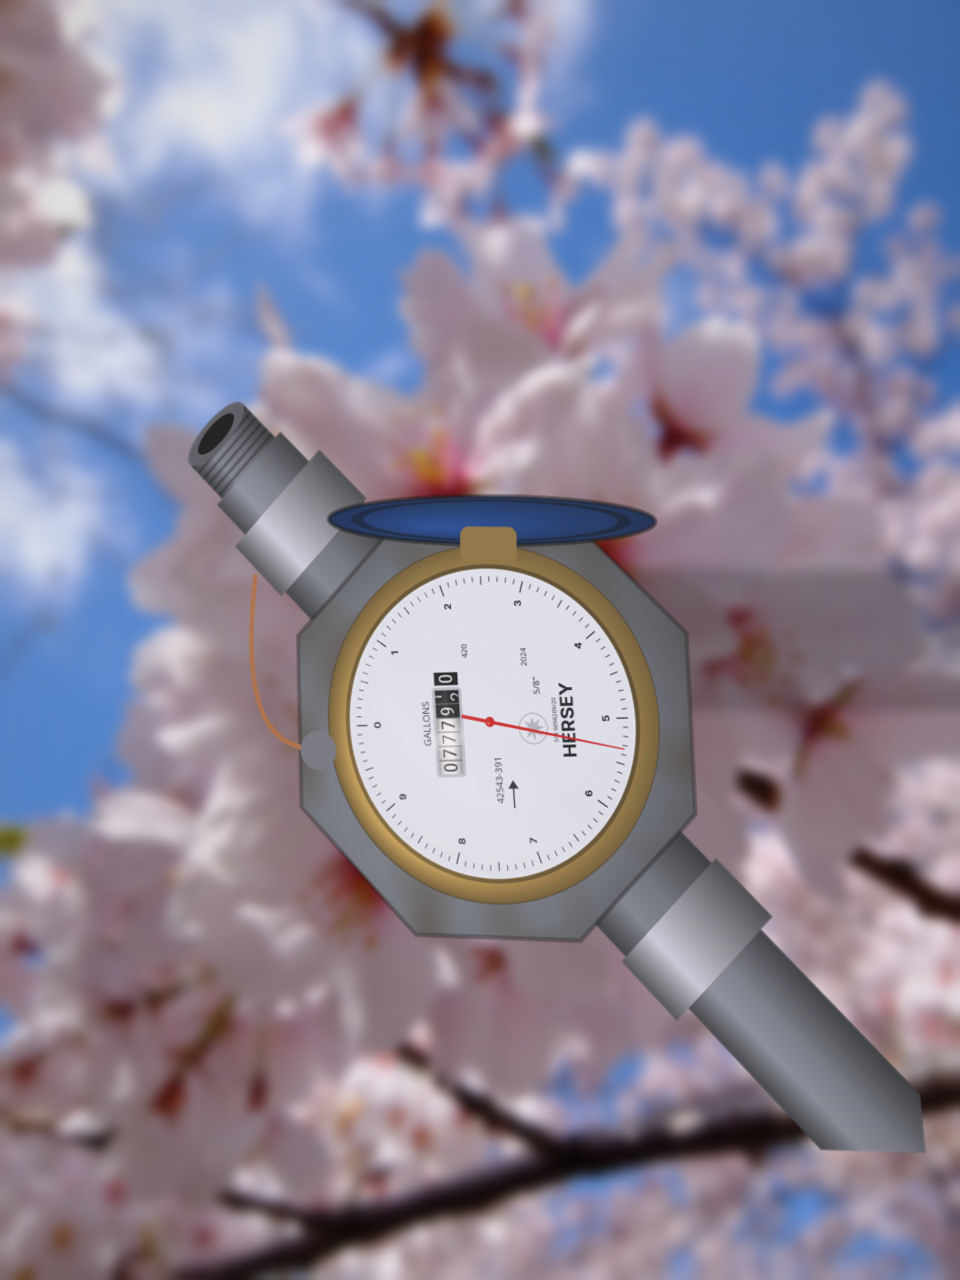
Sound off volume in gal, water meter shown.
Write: 777915.3 gal
